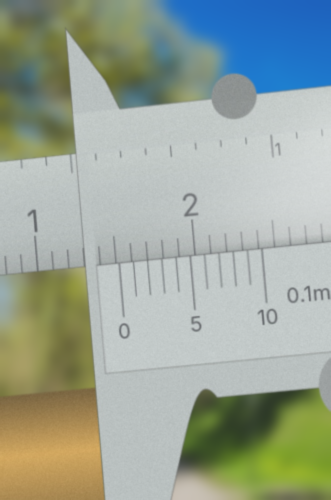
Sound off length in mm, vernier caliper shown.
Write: 15.2 mm
